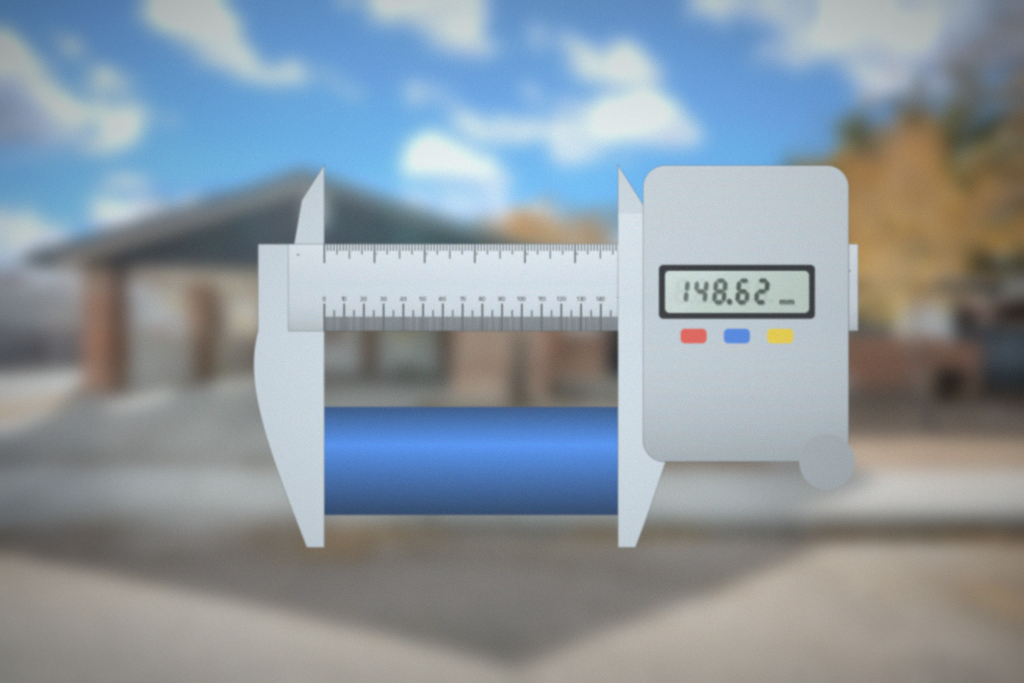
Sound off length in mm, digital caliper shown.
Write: 148.62 mm
